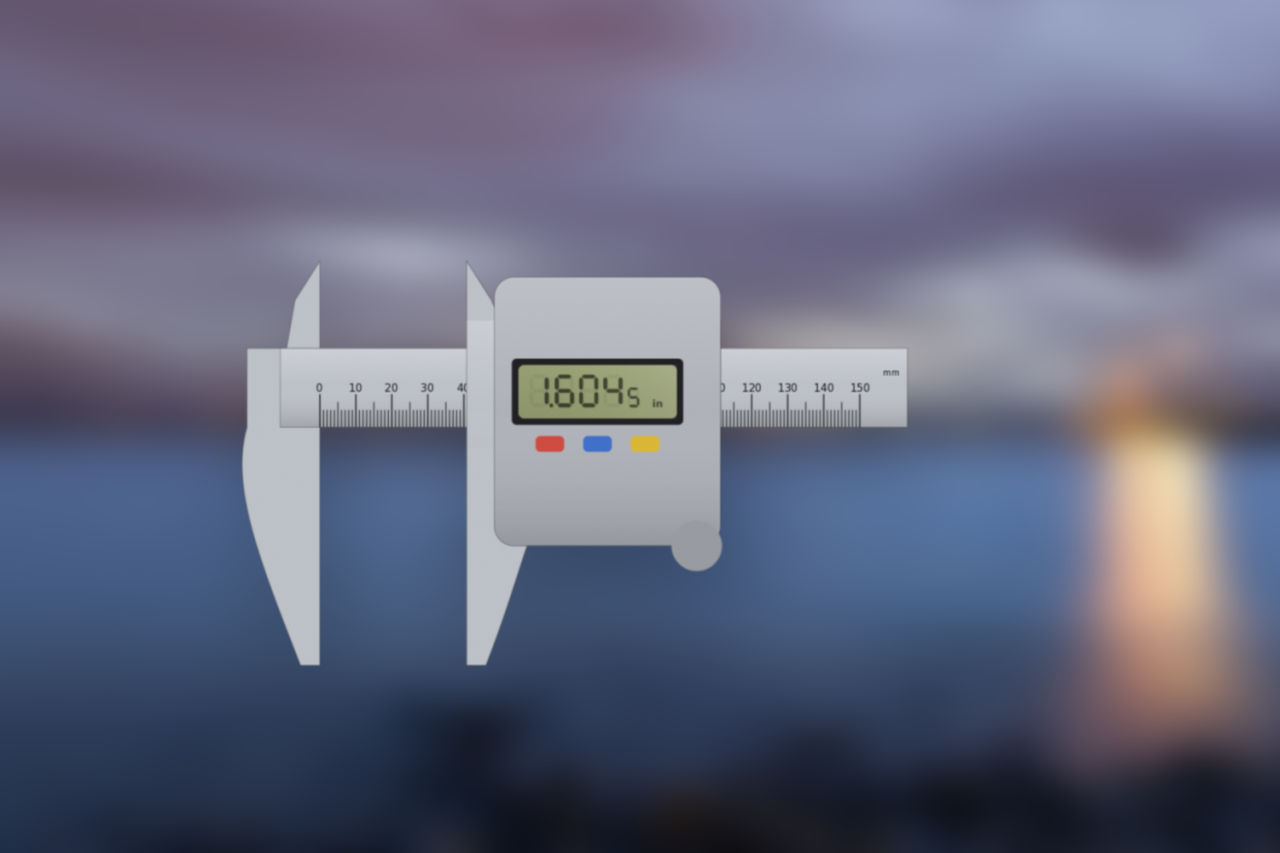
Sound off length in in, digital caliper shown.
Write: 1.6045 in
